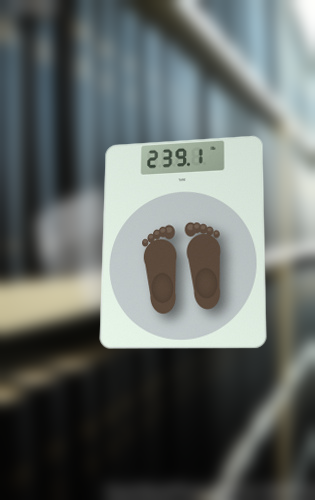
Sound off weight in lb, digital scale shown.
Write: 239.1 lb
